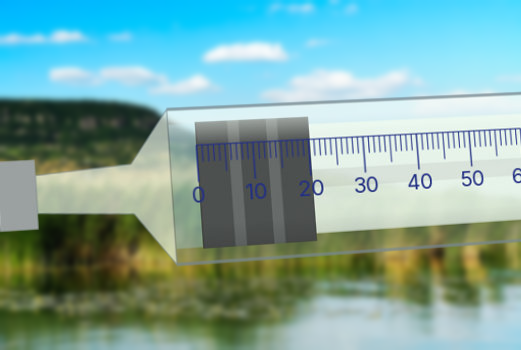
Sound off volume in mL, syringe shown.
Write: 0 mL
